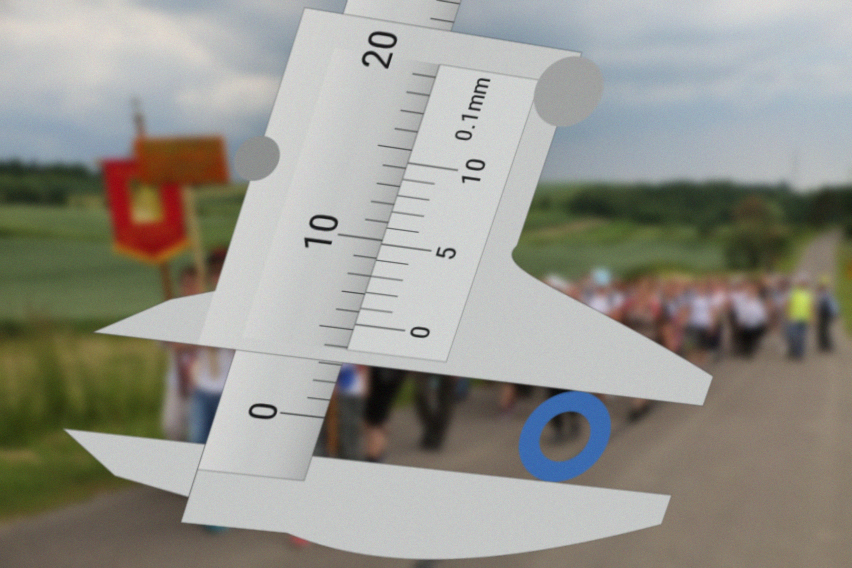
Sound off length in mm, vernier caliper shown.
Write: 5.3 mm
